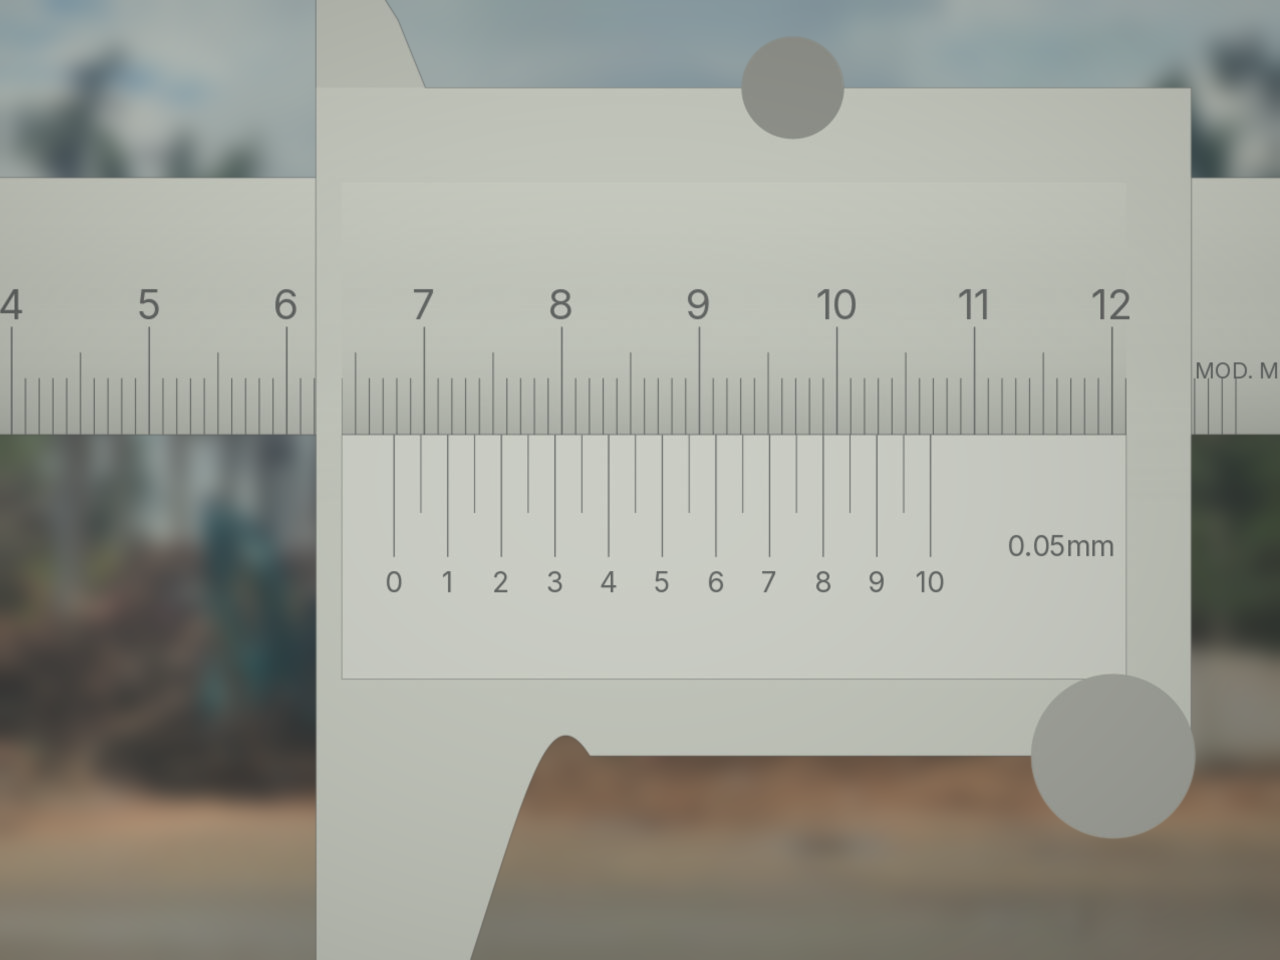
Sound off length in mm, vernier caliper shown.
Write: 67.8 mm
